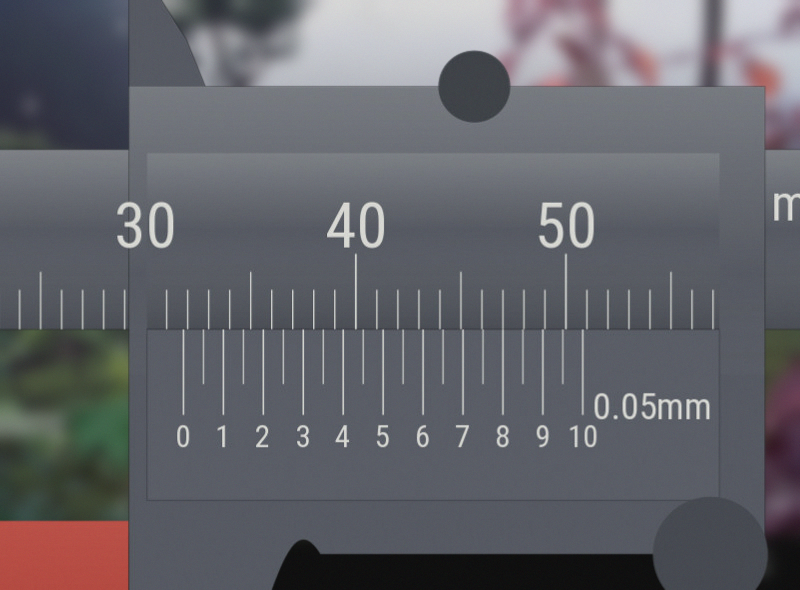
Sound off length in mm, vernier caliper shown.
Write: 31.8 mm
